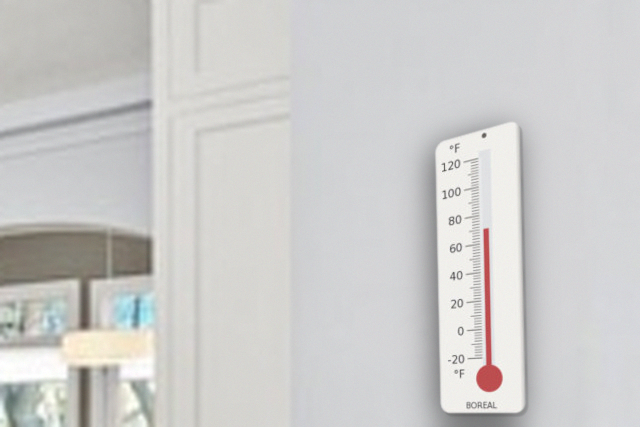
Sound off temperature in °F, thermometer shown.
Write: 70 °F
